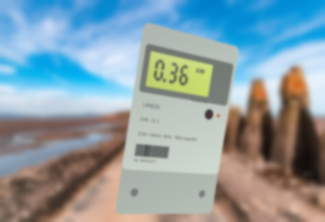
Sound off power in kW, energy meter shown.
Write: 0.36 kW
